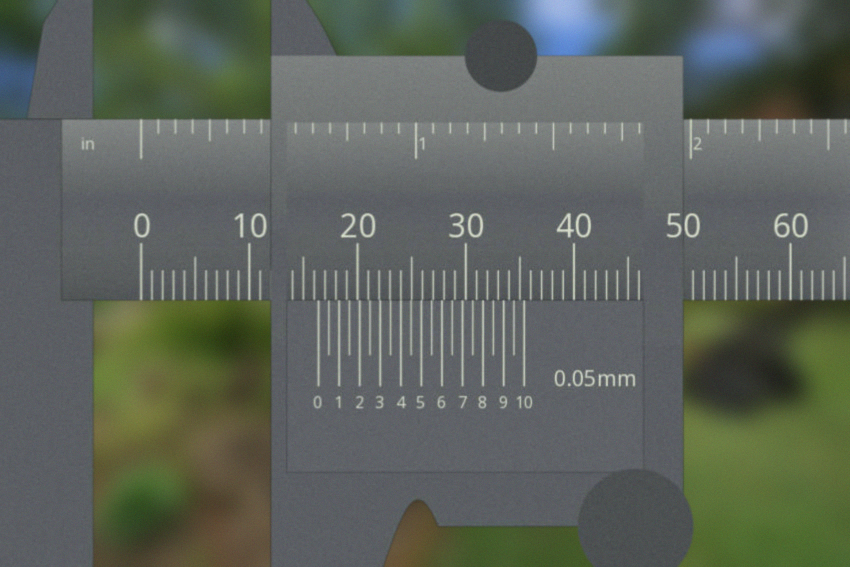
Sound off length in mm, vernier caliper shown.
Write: 16.4 mm
